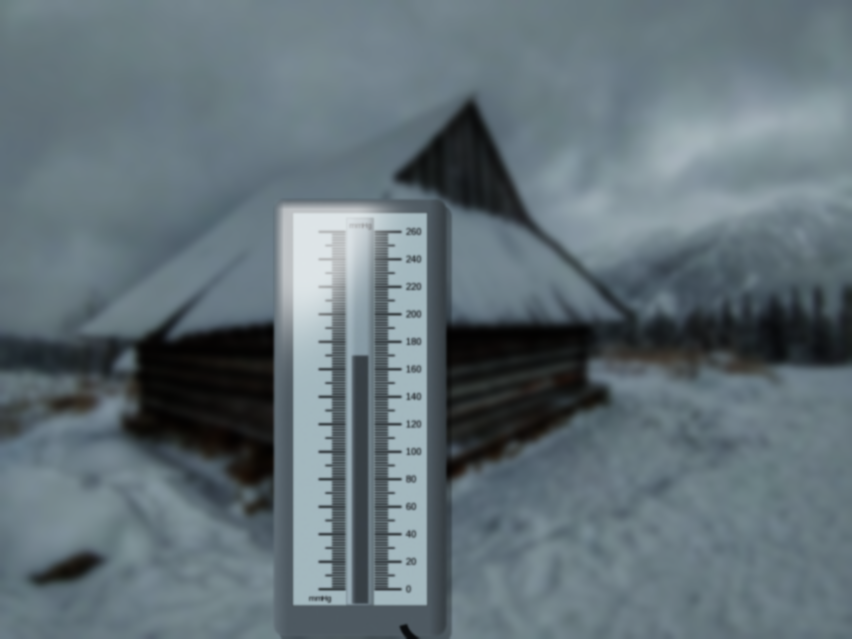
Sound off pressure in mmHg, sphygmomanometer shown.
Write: 170 mmHg
